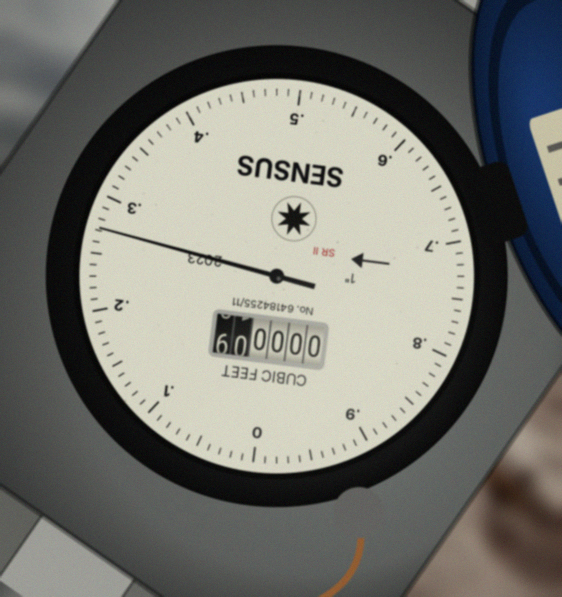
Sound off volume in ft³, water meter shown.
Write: 9.27 ft³
